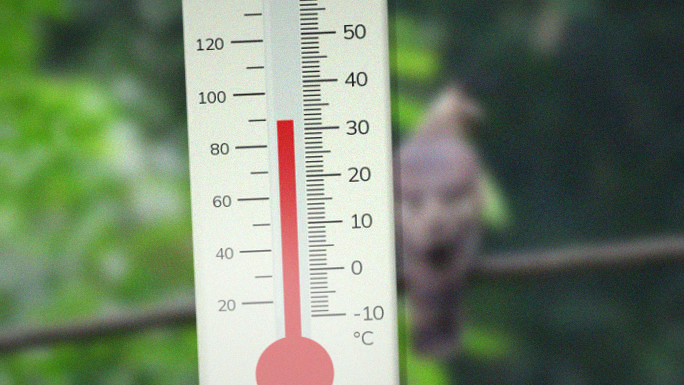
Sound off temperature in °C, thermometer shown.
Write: 32 °C
